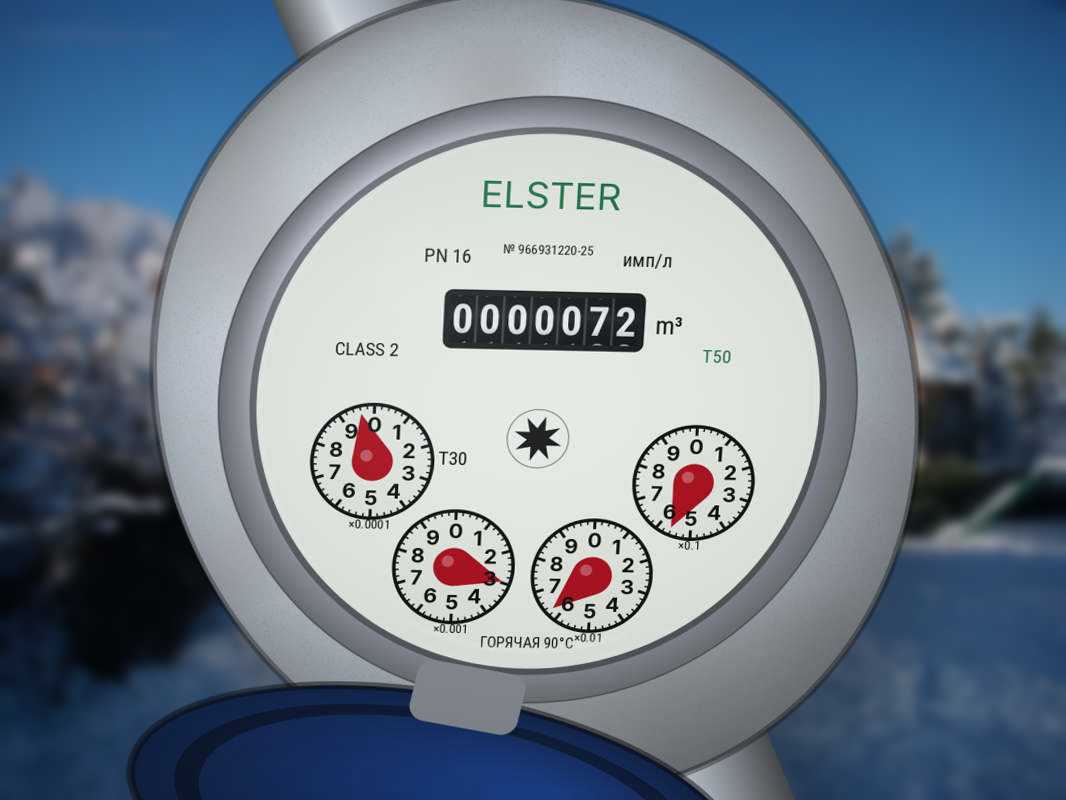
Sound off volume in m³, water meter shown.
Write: 72.5629 m³
